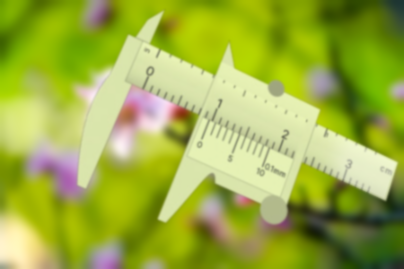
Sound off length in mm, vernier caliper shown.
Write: 9.6 mm
